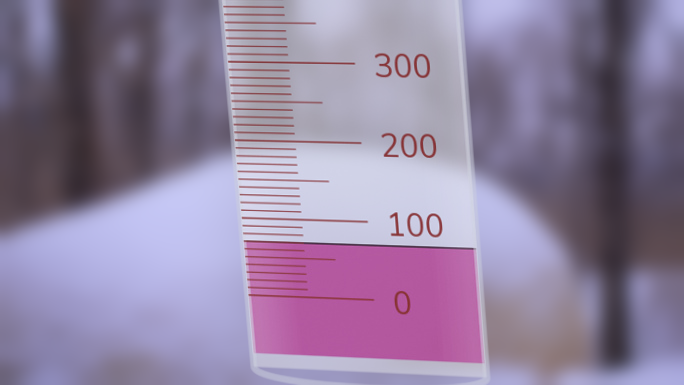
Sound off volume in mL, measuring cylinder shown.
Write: 70 mL
